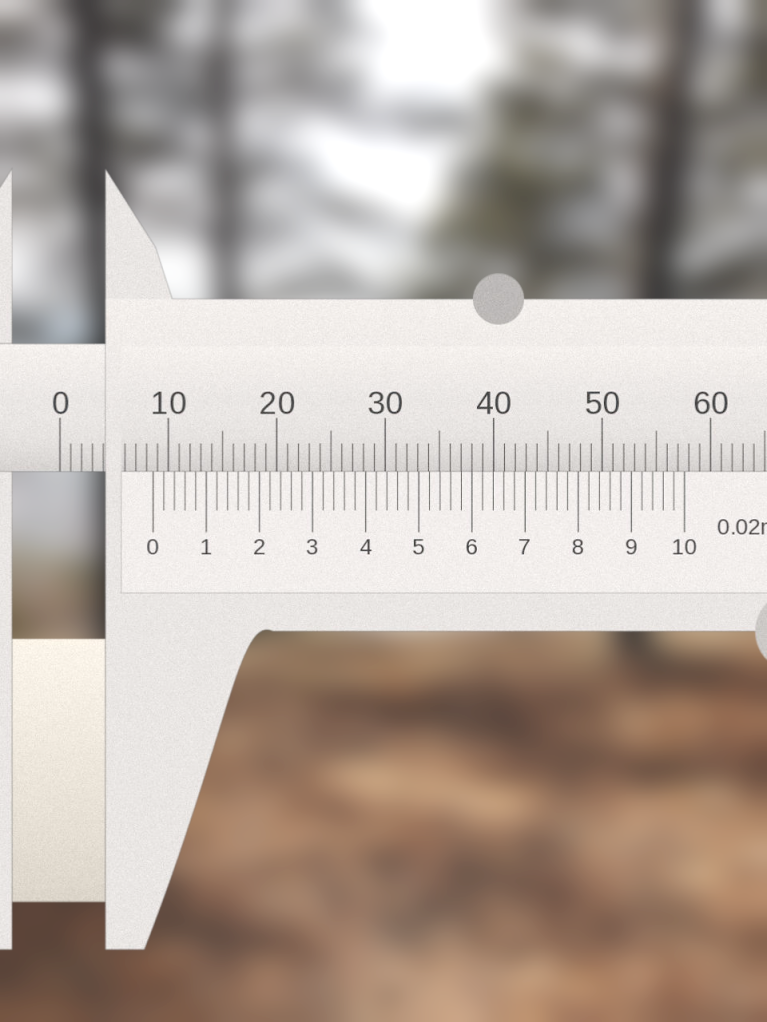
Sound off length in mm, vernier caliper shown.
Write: 8.6 mm
